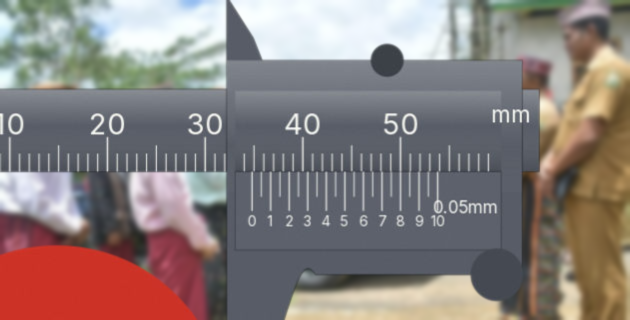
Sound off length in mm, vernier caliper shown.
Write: 34.8 mm
